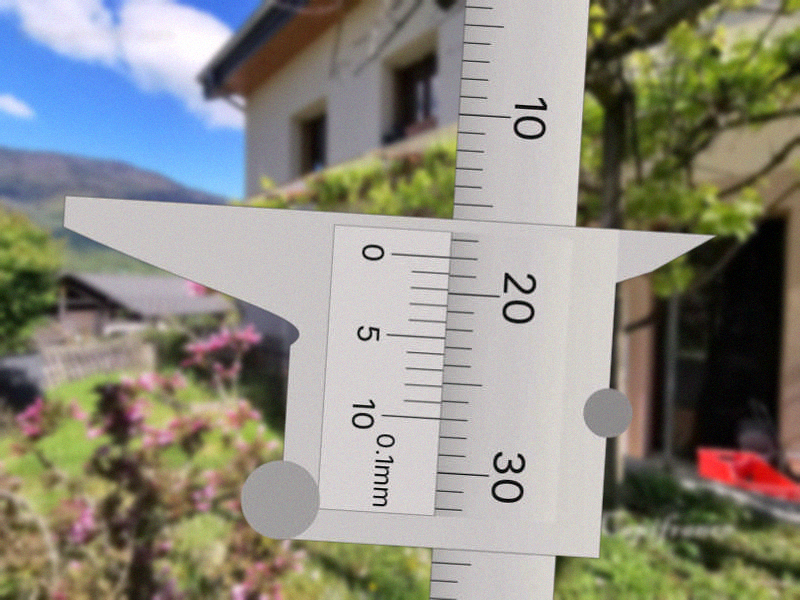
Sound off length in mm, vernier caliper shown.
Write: 18.0 mm
